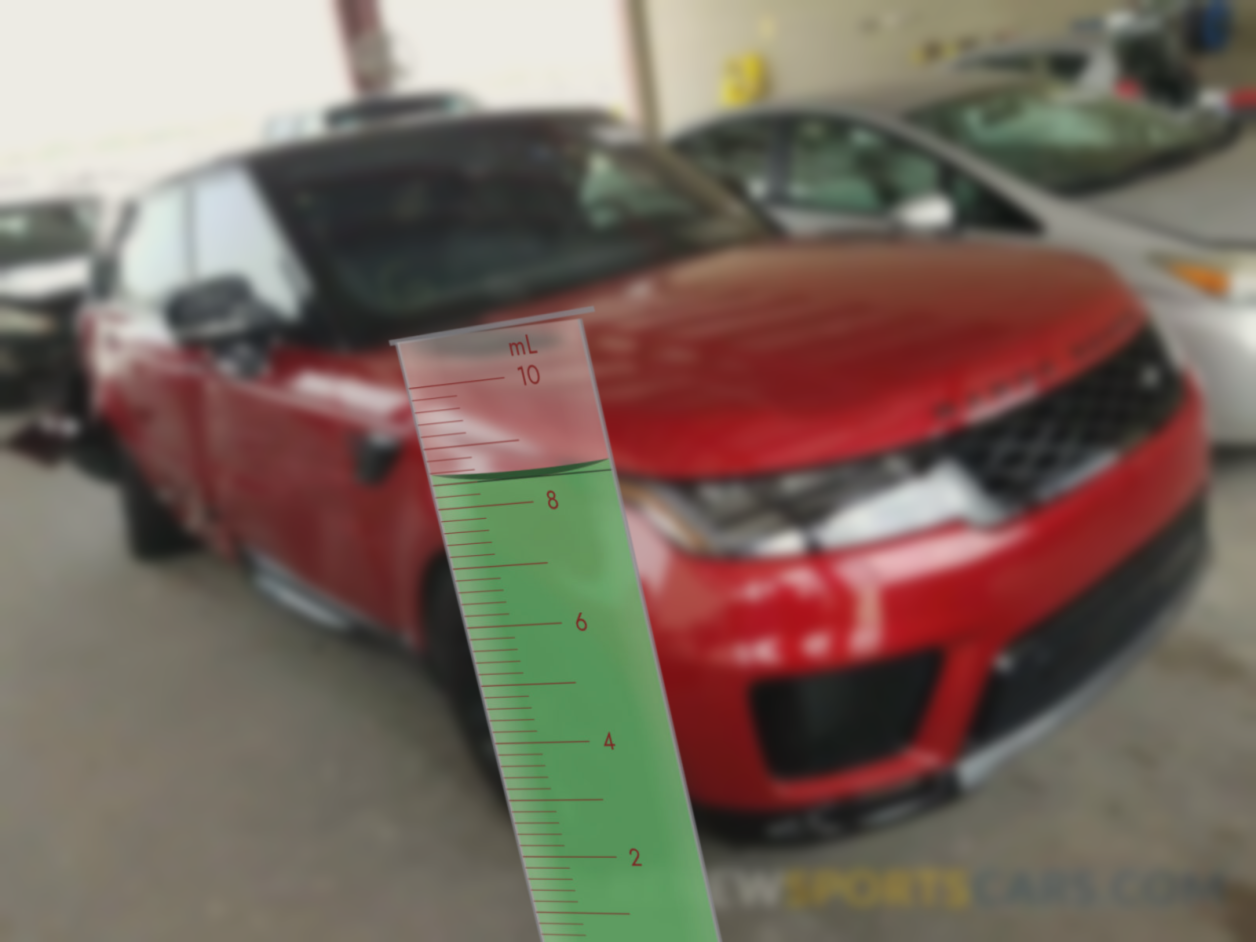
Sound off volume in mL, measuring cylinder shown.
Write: 8.4 mL
